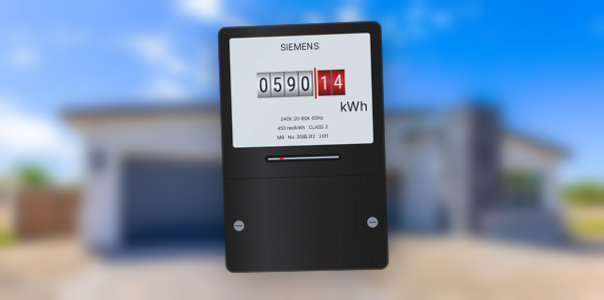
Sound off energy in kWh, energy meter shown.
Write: 590.14 kWh
